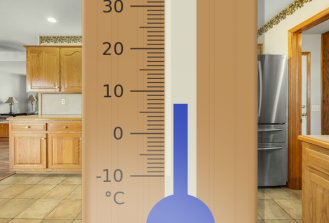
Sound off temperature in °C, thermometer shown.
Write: 7 °C
